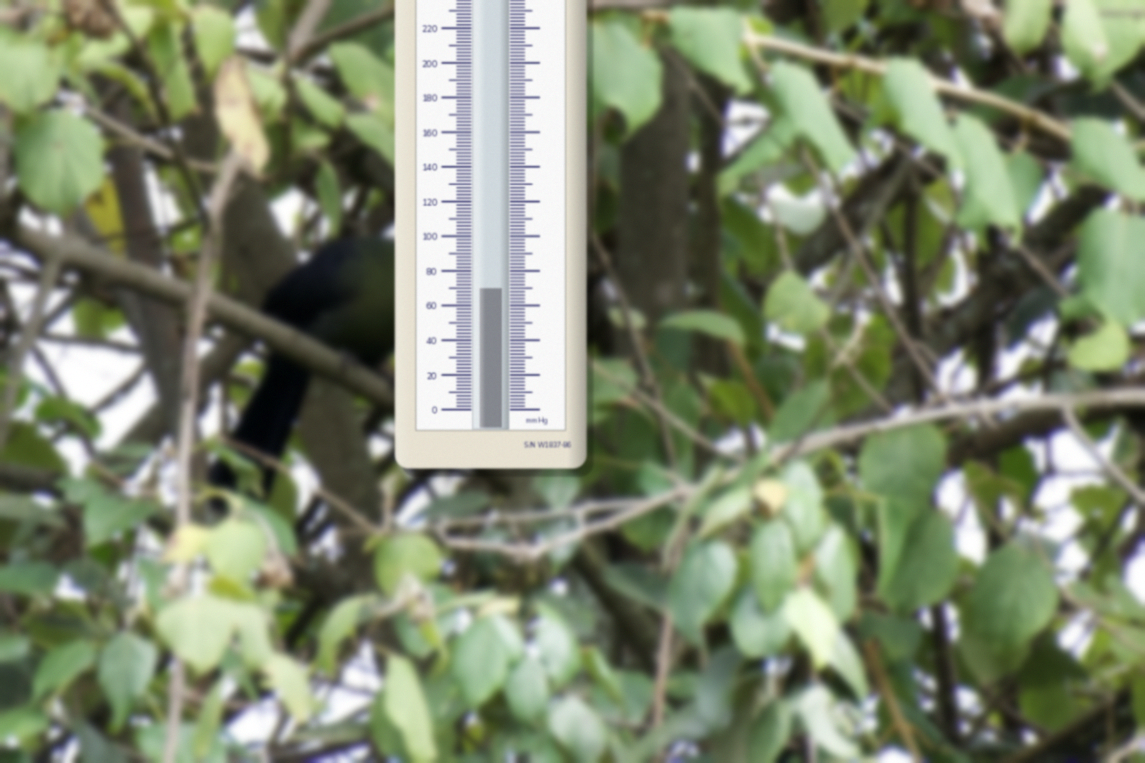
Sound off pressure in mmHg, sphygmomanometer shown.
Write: 70 mmHg
